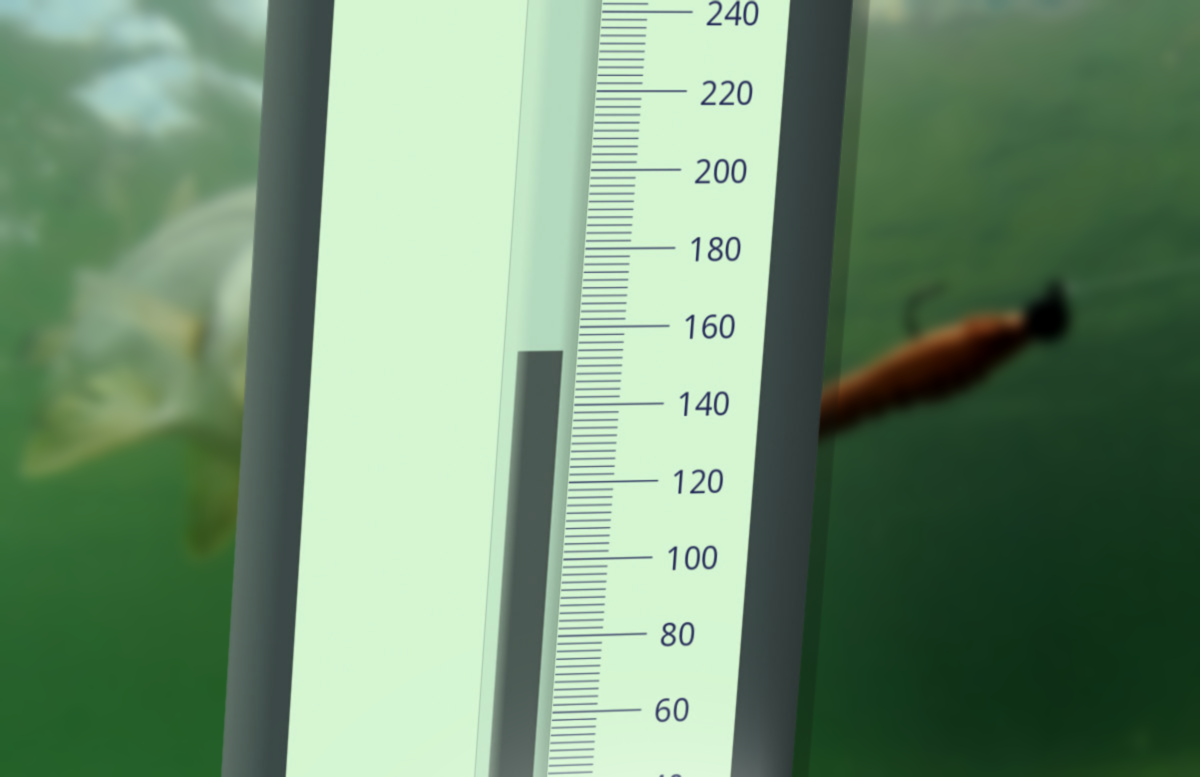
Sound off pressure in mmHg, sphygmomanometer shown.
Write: 154 mmHg
